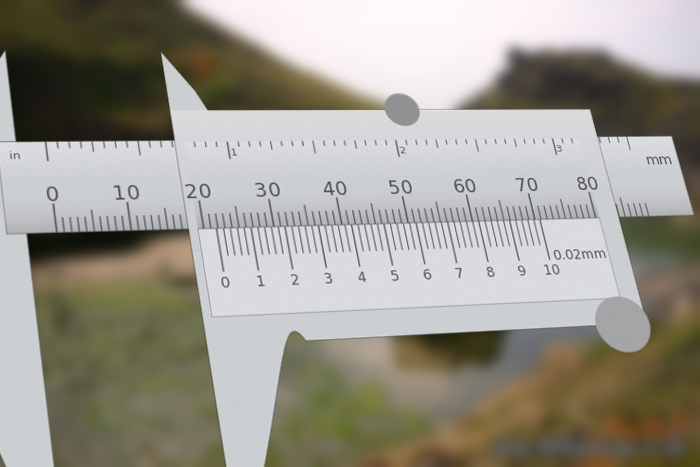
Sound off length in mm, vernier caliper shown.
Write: 21.8 mm
